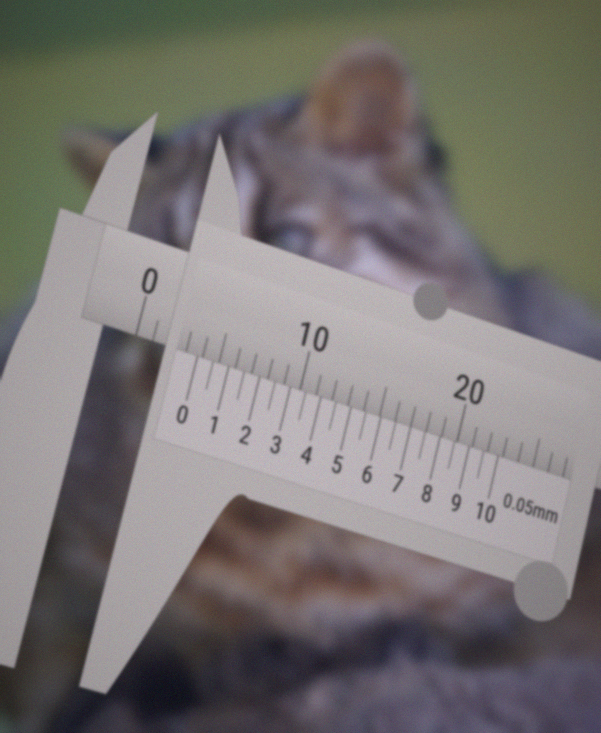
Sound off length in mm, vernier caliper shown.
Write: 3.7 mm
